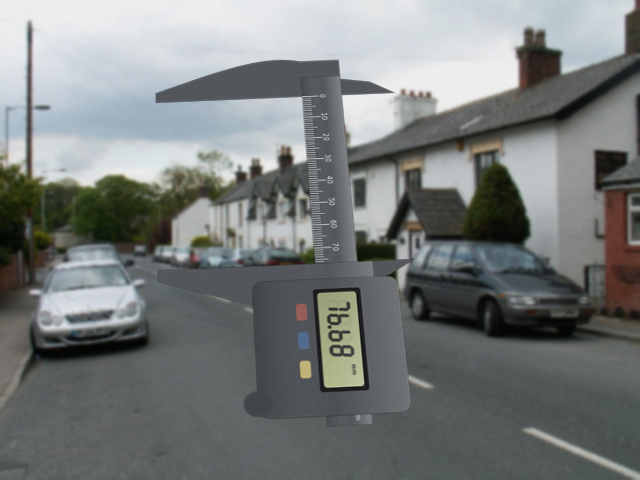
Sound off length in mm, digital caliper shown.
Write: 76.68 mm
